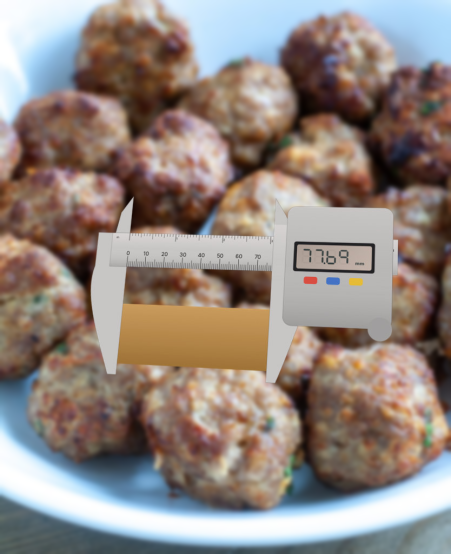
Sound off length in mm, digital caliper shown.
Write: 77.69 mm
